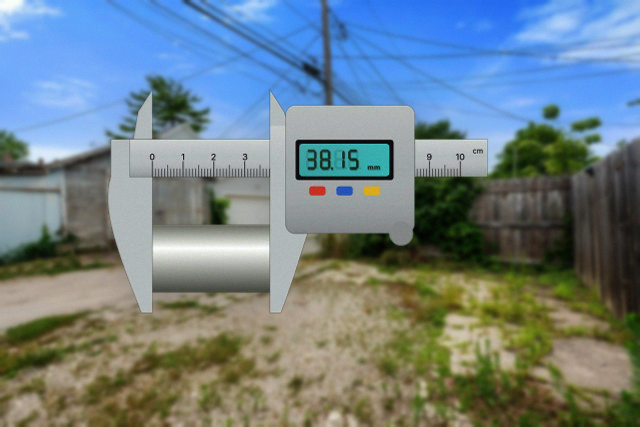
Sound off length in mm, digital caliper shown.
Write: 38.15 mm
